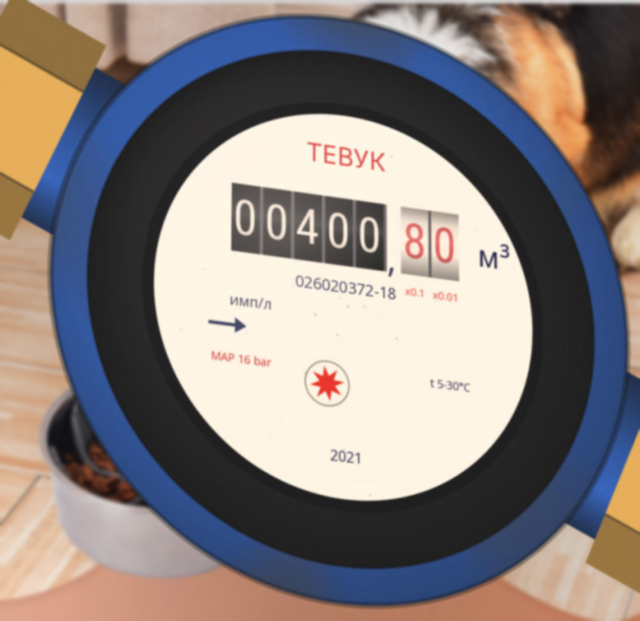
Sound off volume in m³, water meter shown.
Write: 400.80 m³
